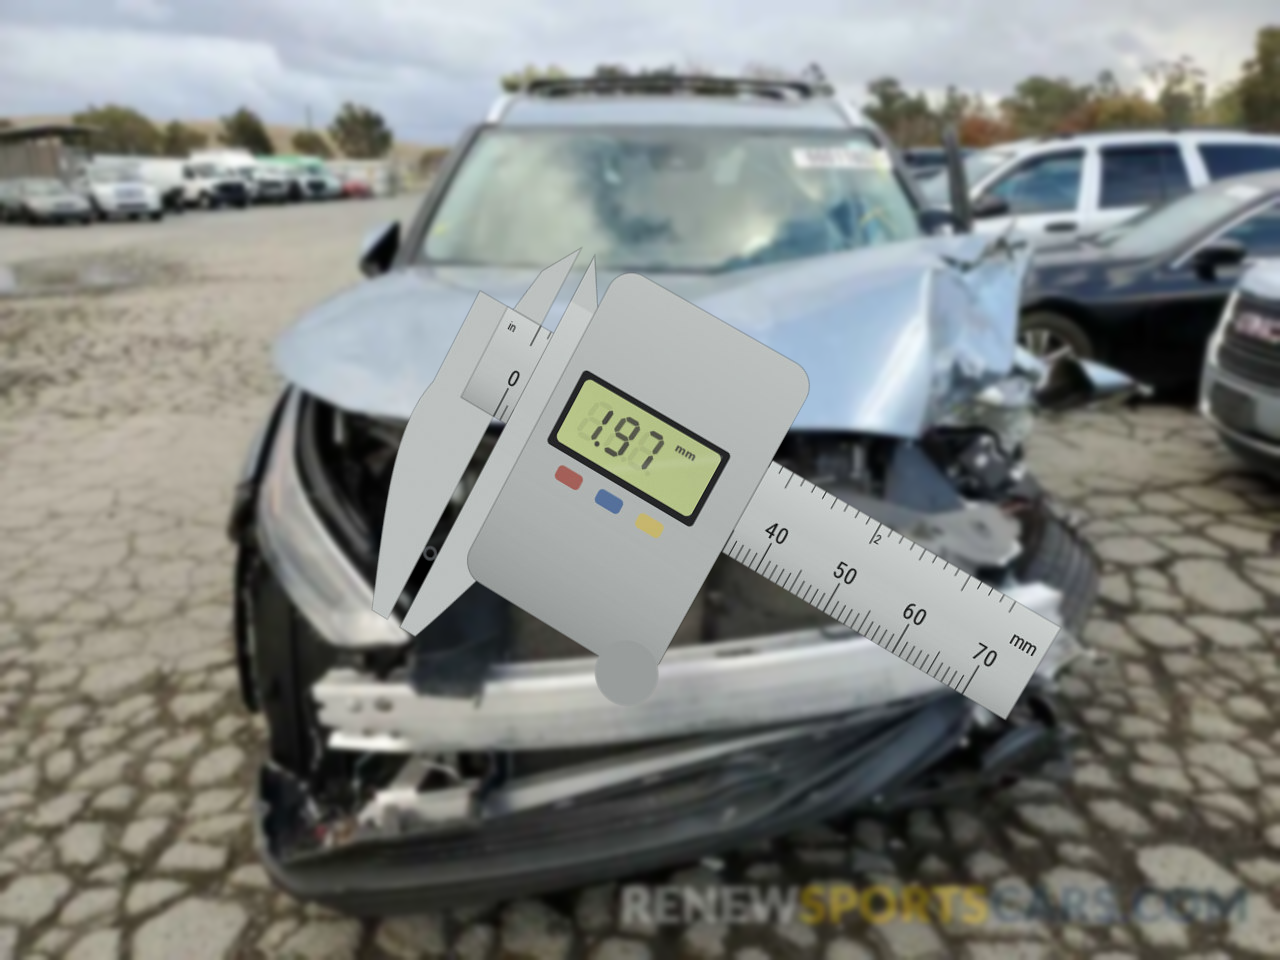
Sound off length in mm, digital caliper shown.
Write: 1.97 mm
